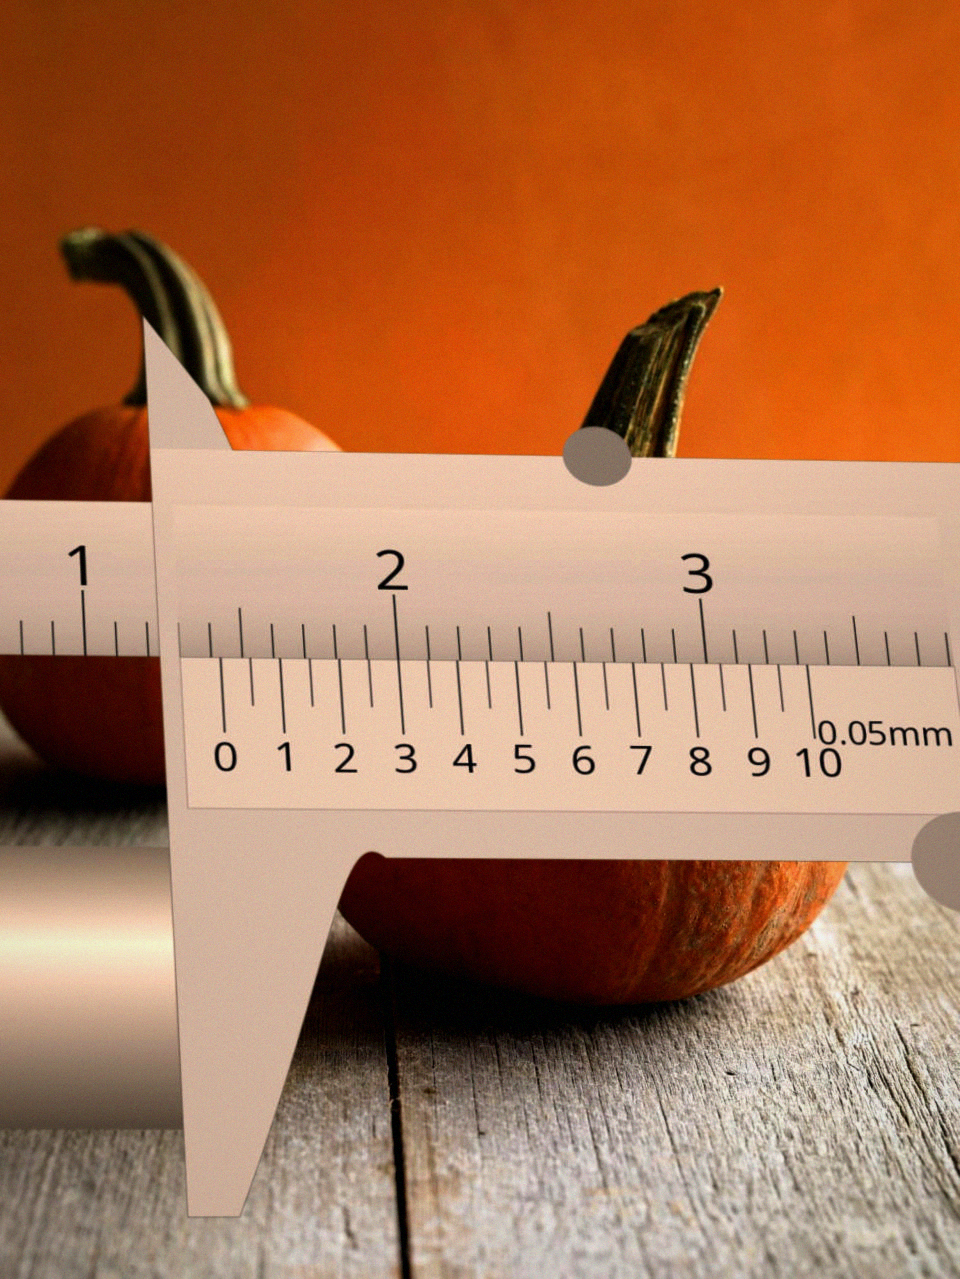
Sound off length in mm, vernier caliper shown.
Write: 14.30 mm
